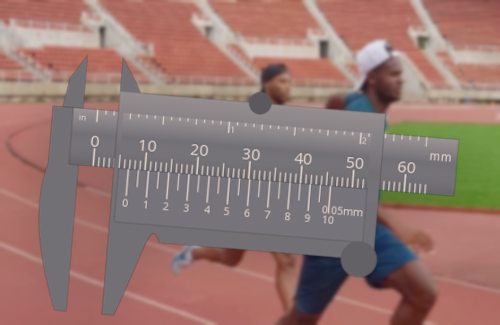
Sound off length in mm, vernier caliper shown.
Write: 6.8 mm
